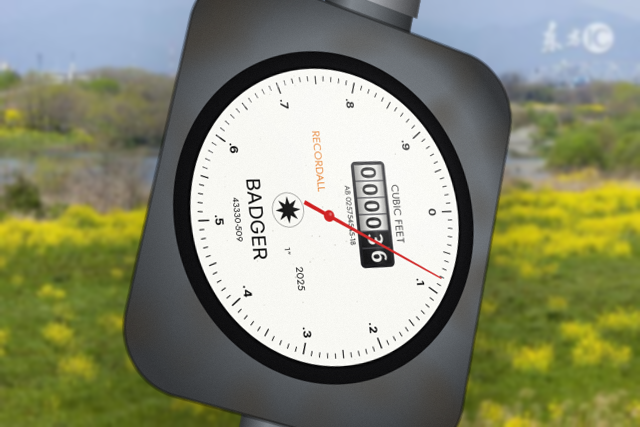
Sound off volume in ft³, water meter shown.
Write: 36.08 ft³
